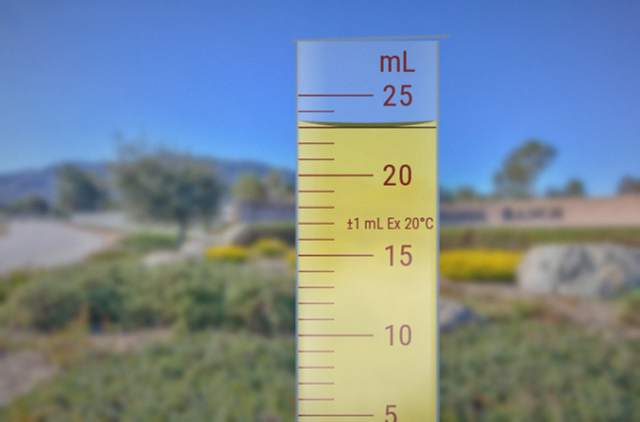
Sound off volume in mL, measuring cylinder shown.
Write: 23 mL
